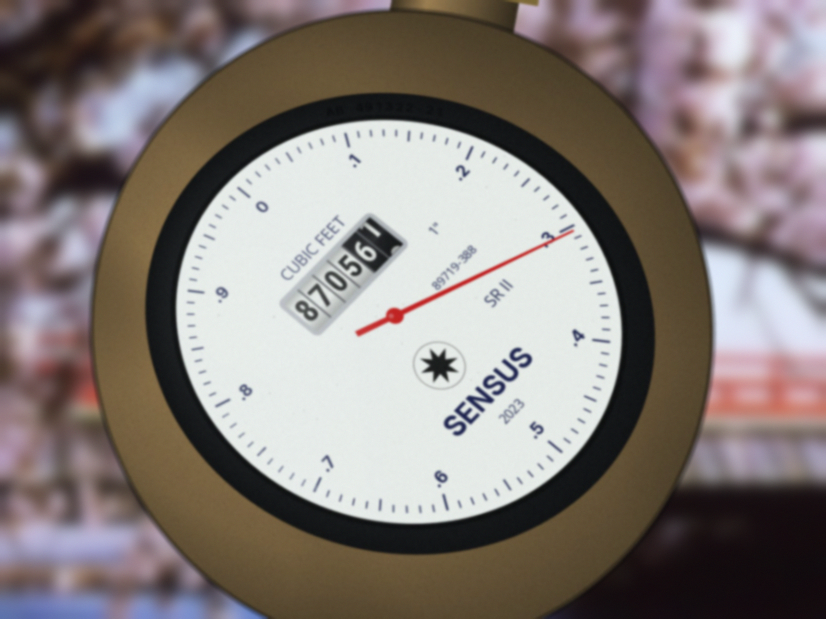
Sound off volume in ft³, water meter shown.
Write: 870561.30 ft³
